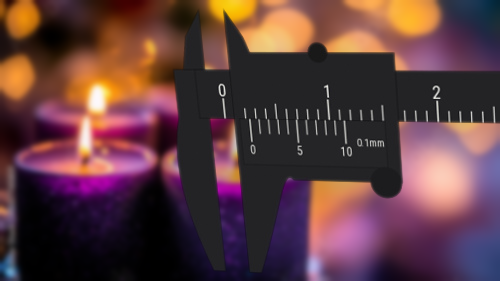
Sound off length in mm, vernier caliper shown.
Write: 2.4 mm
